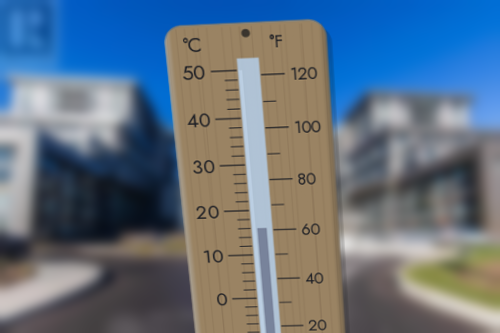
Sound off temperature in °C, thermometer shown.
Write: 16 °C
